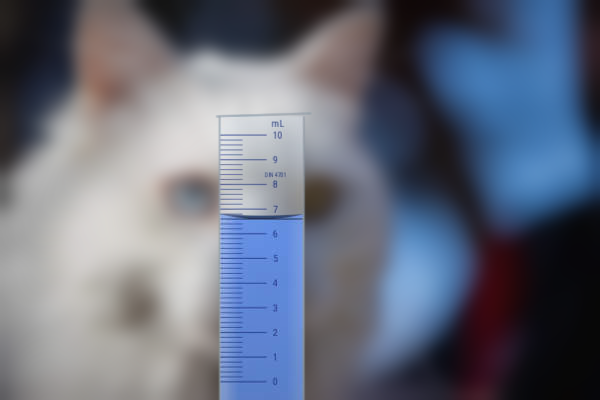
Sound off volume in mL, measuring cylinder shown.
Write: 6.6 mL
